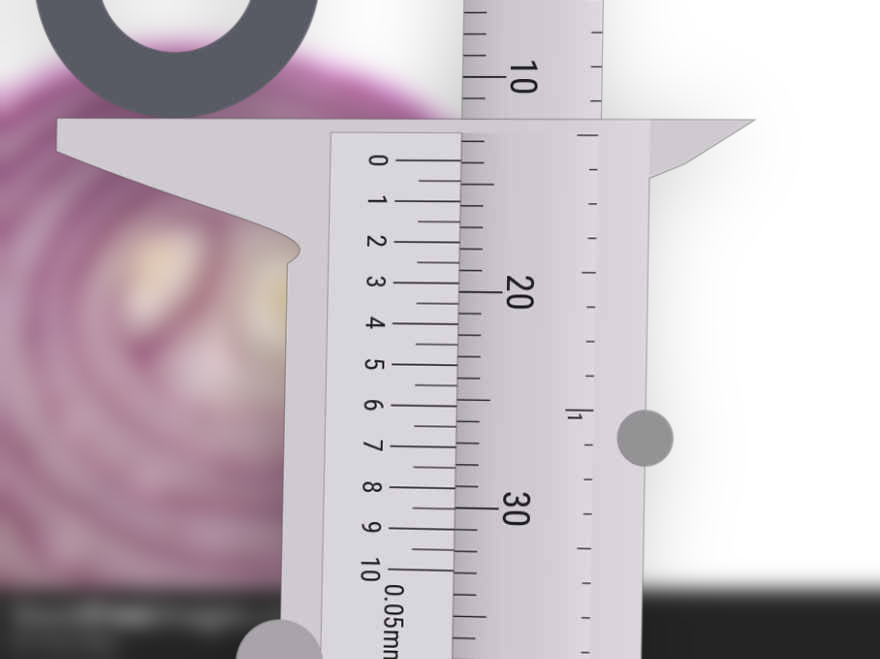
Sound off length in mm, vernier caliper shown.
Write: 13.9 mm
